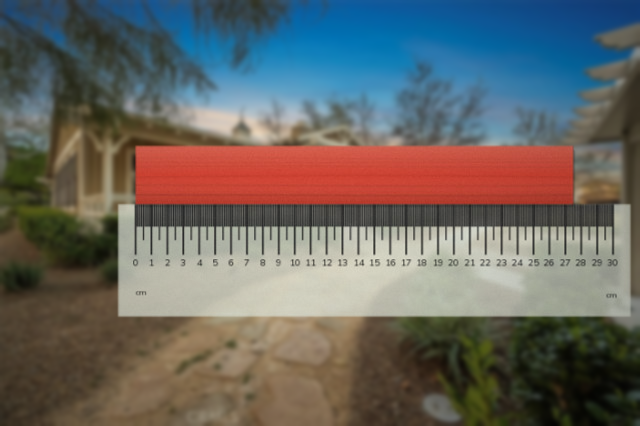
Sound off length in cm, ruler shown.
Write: 27.5 cm
